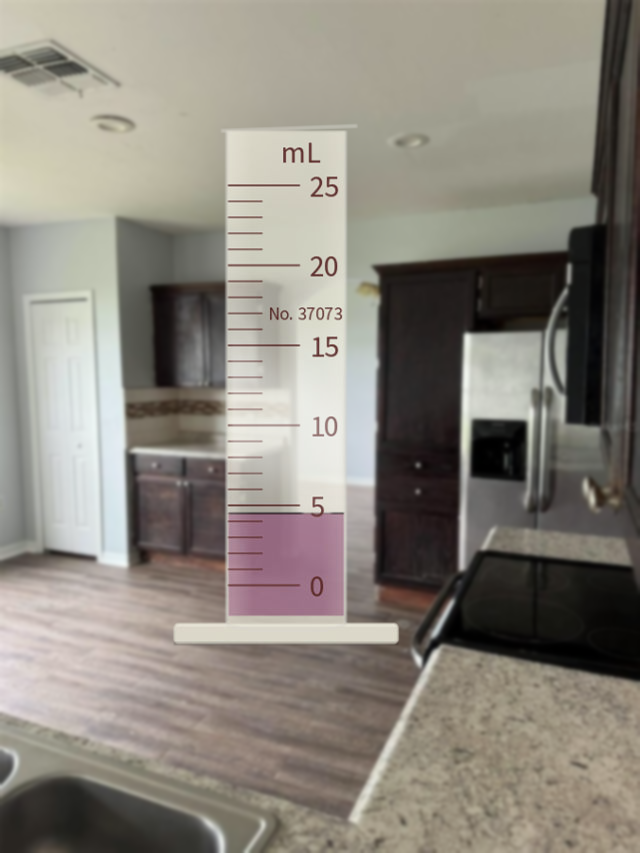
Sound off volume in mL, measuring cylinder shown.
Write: 4.5 mL
